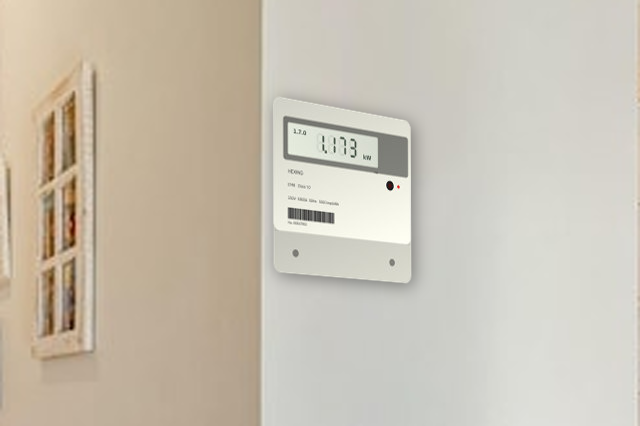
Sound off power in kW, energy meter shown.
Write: 1.173 kW
